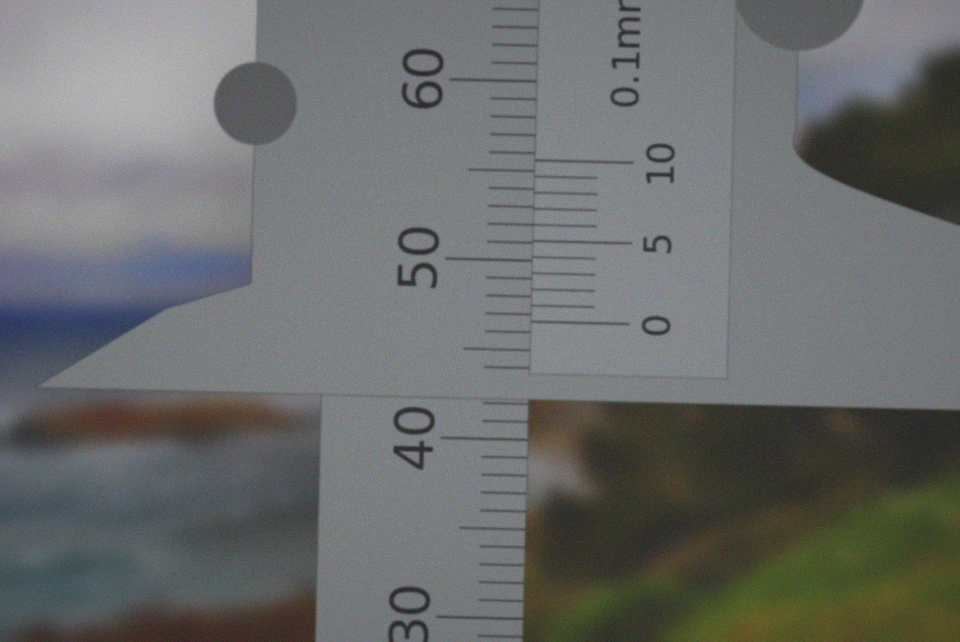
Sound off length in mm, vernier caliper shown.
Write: 46.6 mm
